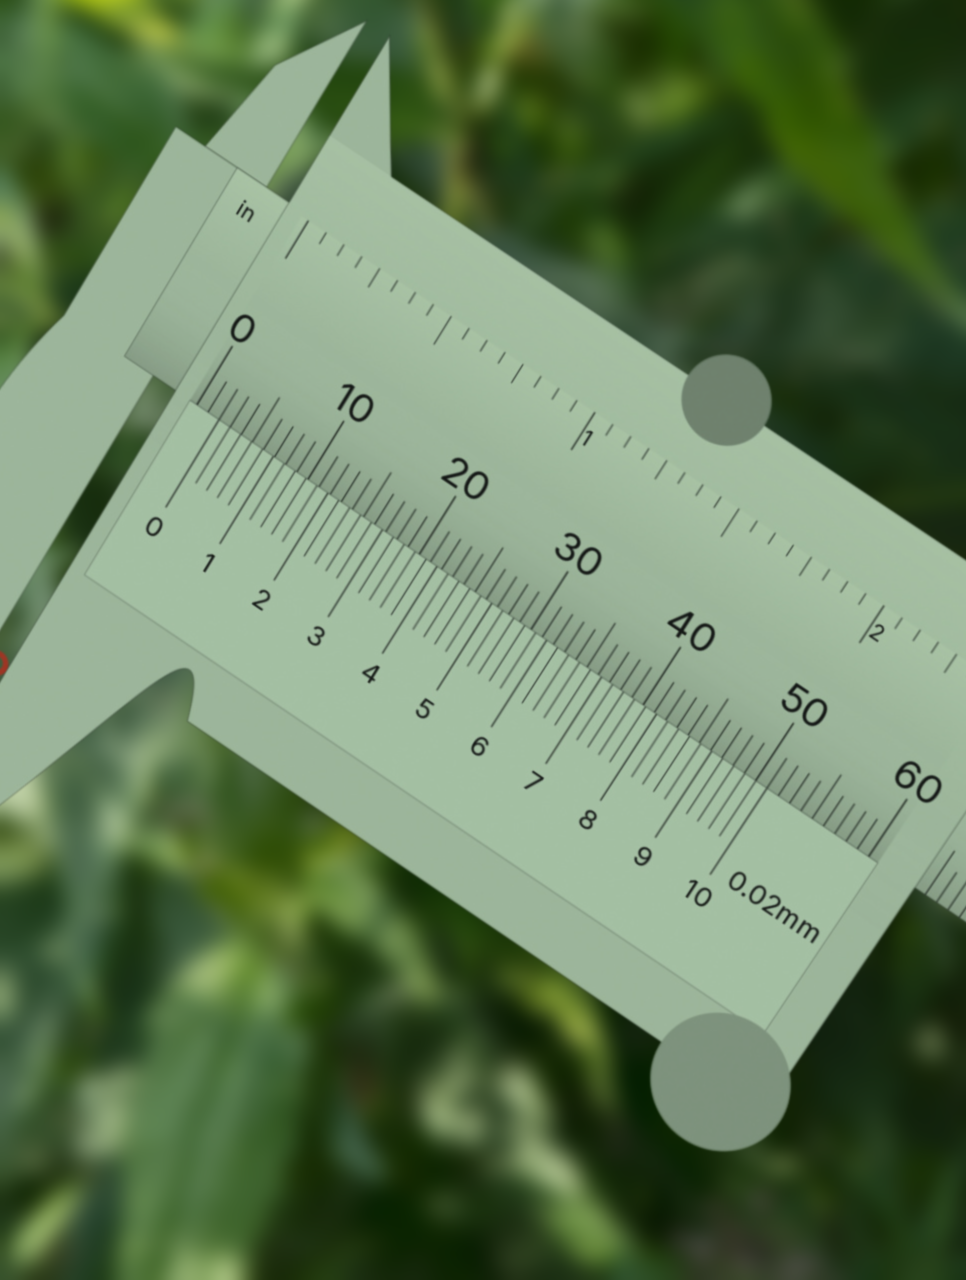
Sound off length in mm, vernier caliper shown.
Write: 2.0 mm
